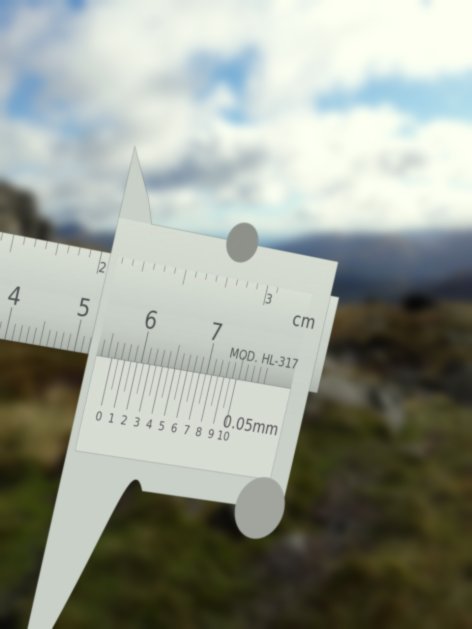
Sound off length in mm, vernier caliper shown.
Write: 55.6 mm
